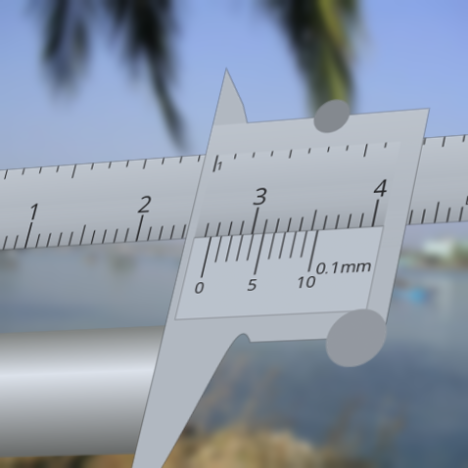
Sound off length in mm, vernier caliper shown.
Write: 26.5 mm
